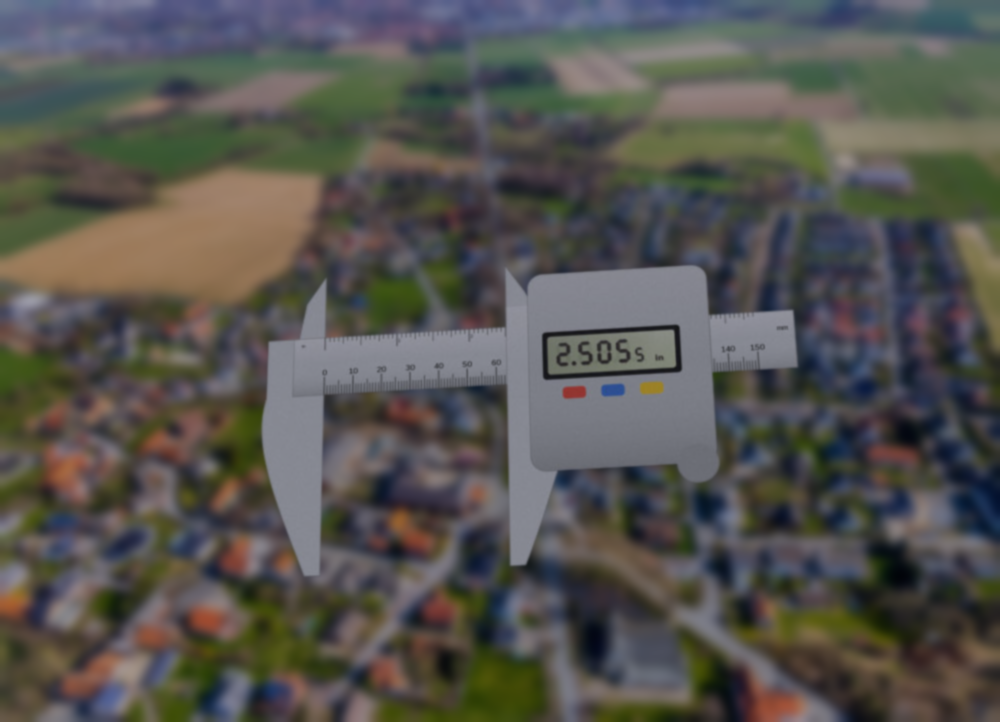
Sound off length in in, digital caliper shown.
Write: 2.5055 in
